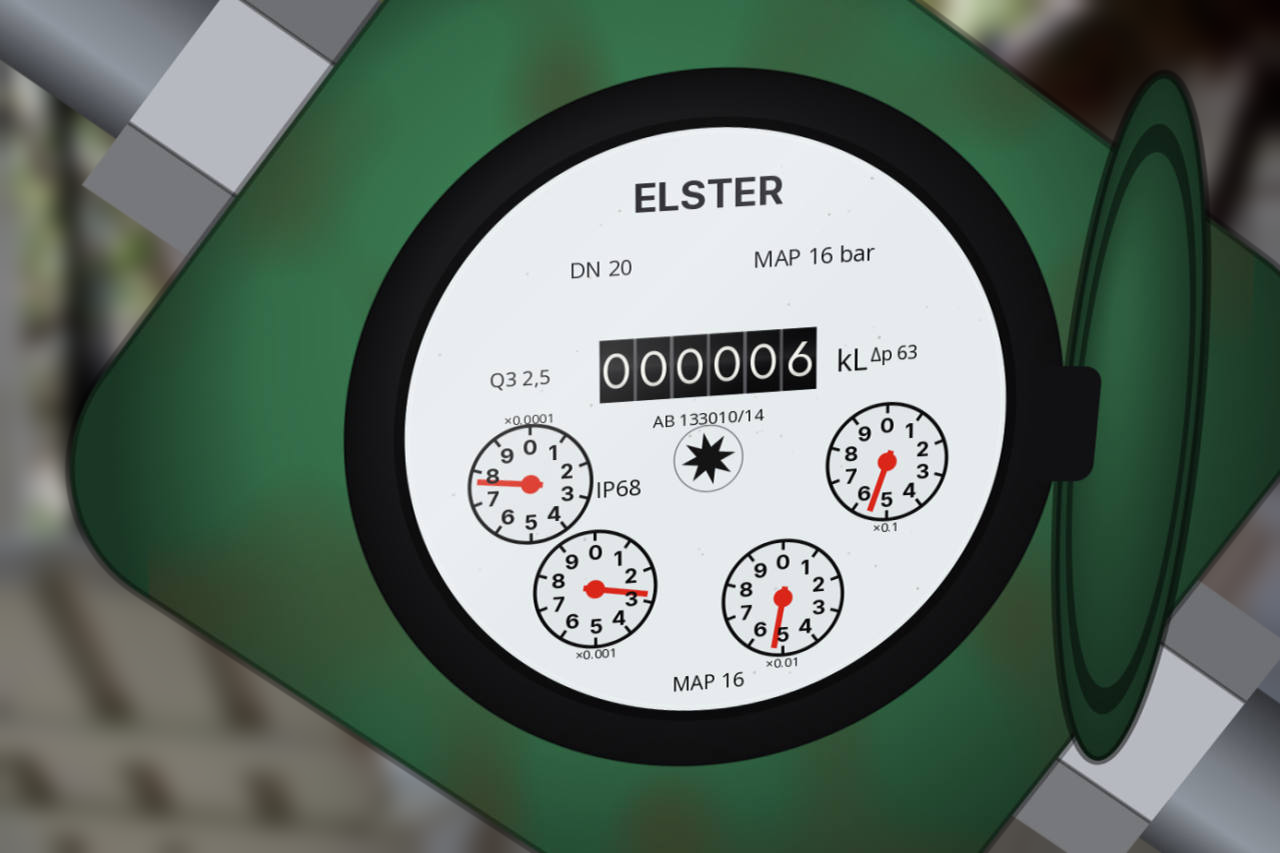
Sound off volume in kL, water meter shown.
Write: 6.5527 kL
